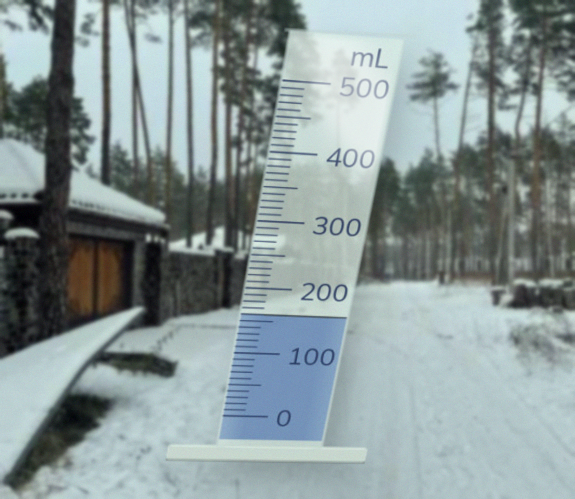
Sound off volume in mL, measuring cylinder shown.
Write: 160 mL
